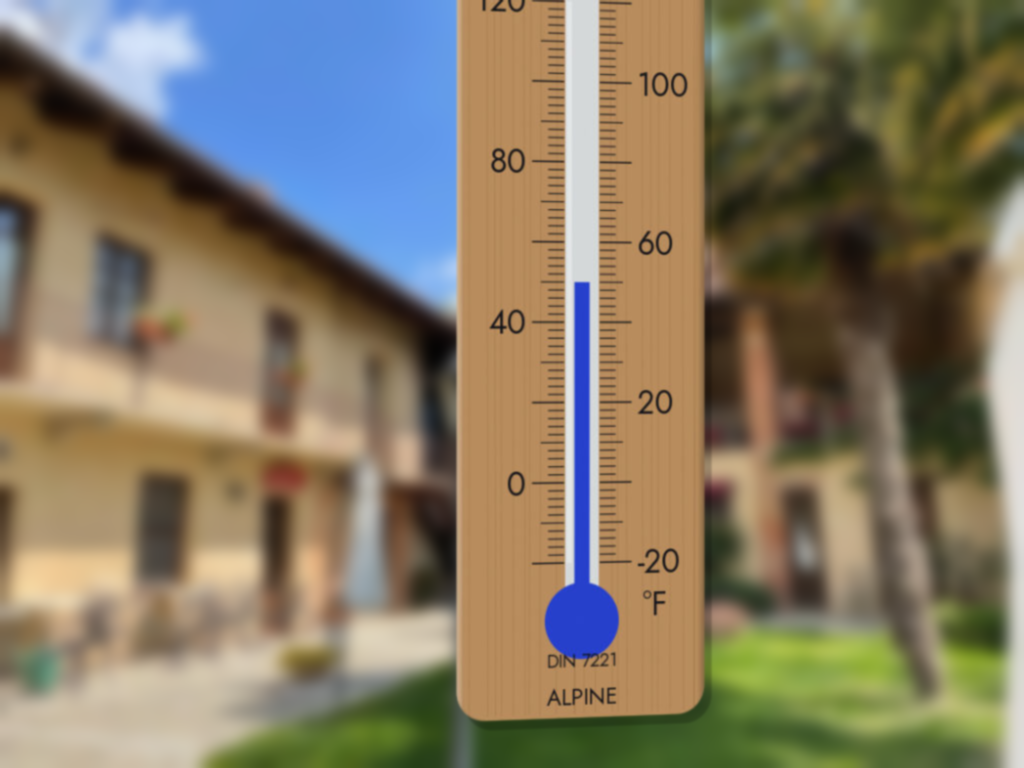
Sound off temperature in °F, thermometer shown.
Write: 50 °F
